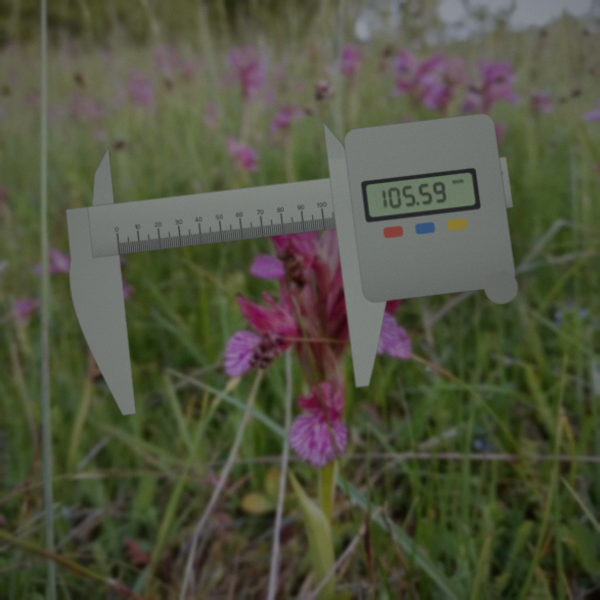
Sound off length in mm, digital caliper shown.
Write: 105.59 mm
